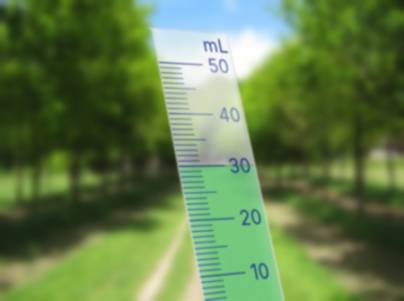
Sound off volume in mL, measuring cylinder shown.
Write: 30 mL
